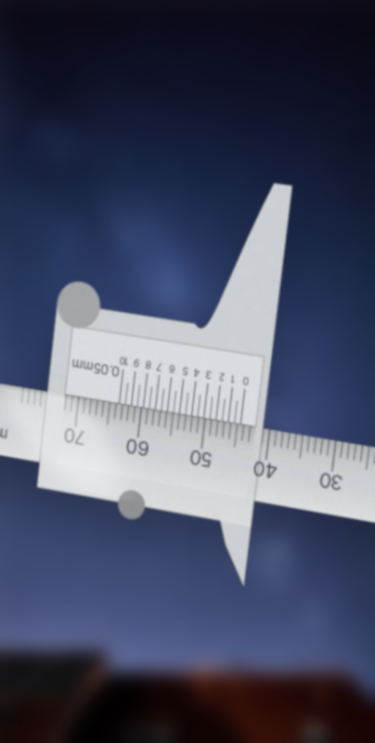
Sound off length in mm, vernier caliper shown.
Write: 44.5 mm
